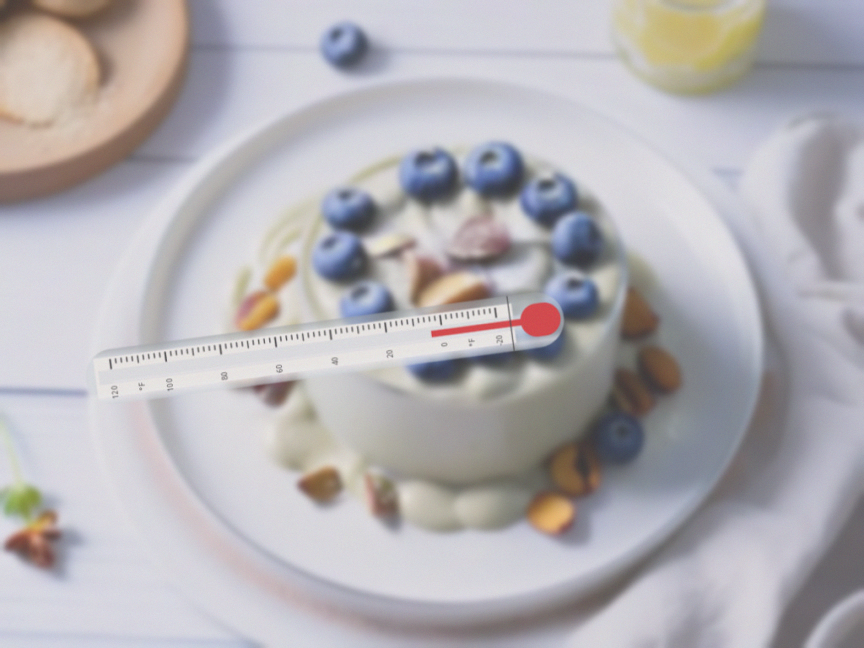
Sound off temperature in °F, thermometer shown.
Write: 4 °F
